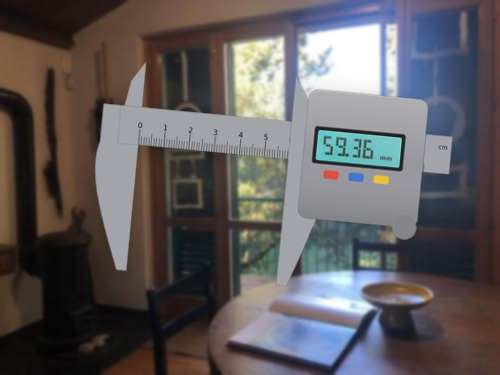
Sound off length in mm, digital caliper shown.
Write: 59.36 mm
